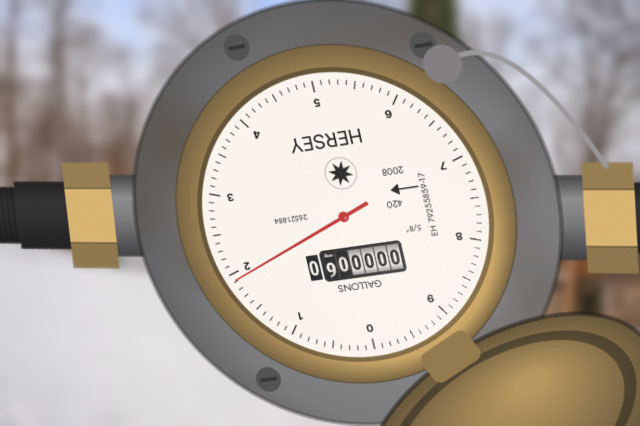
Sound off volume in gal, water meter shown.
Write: 61.9 gal
